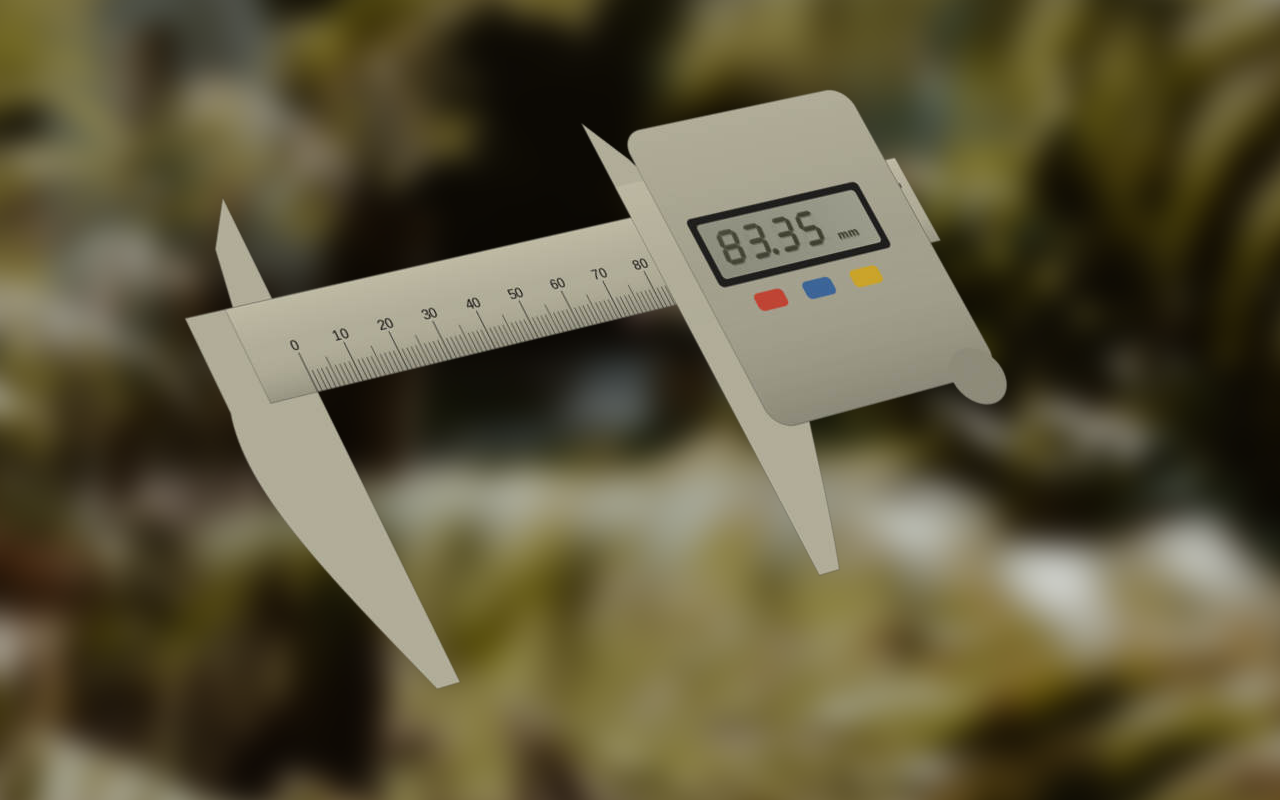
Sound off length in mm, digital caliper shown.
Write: 83.35 mm
